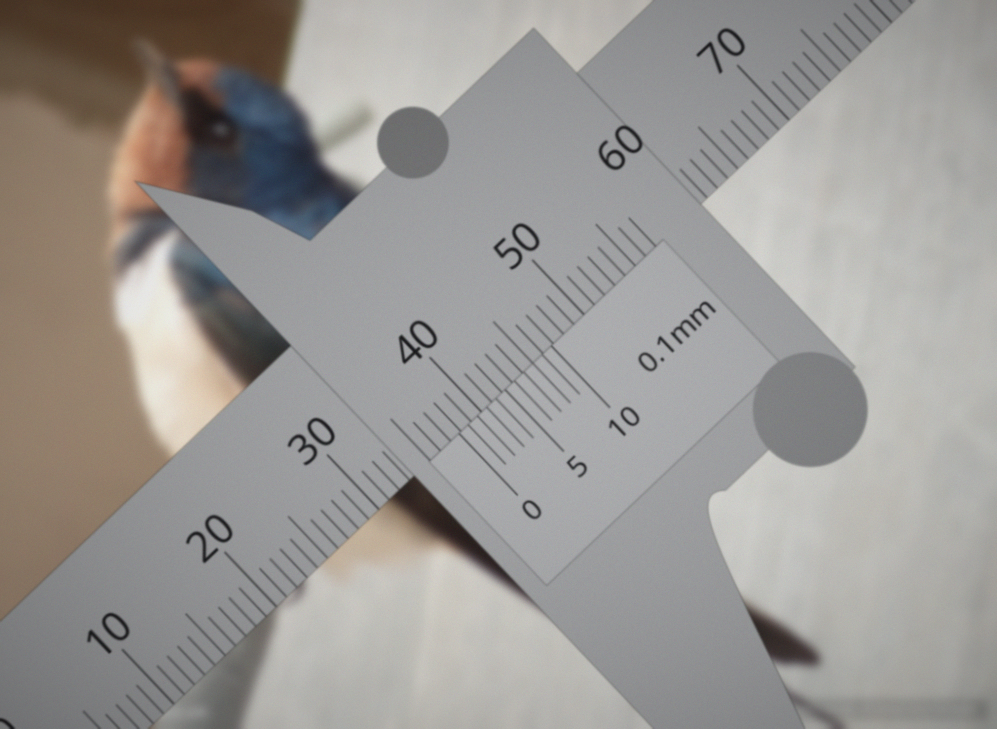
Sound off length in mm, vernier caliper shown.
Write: 37.8 mm
